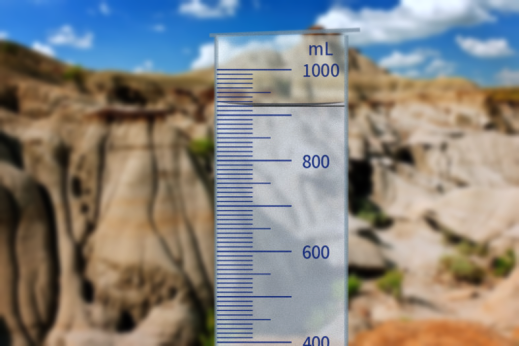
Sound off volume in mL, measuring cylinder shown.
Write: 920 mL
